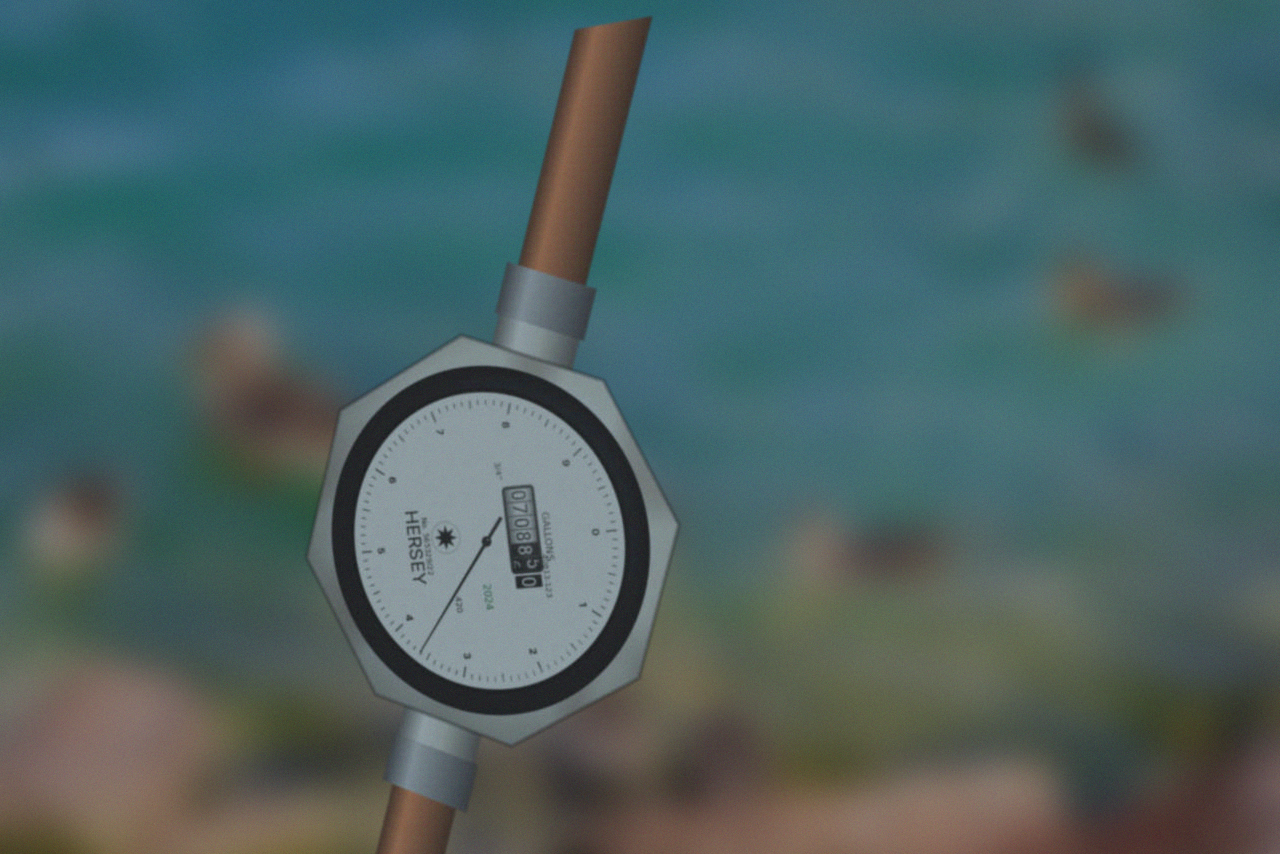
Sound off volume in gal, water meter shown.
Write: 708853.6 gal
